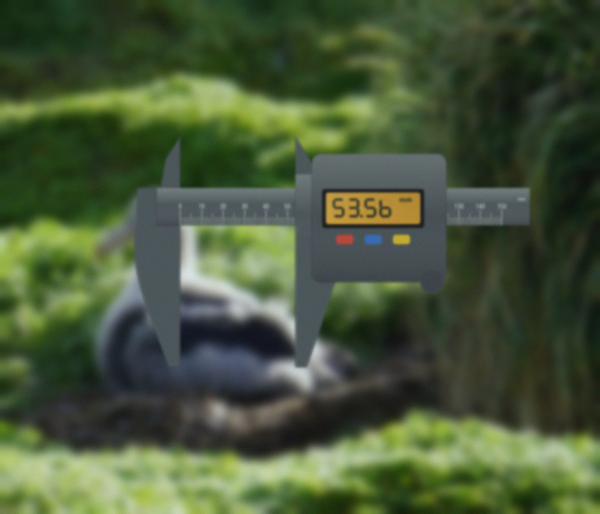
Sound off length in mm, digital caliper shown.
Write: 53.56 mm
